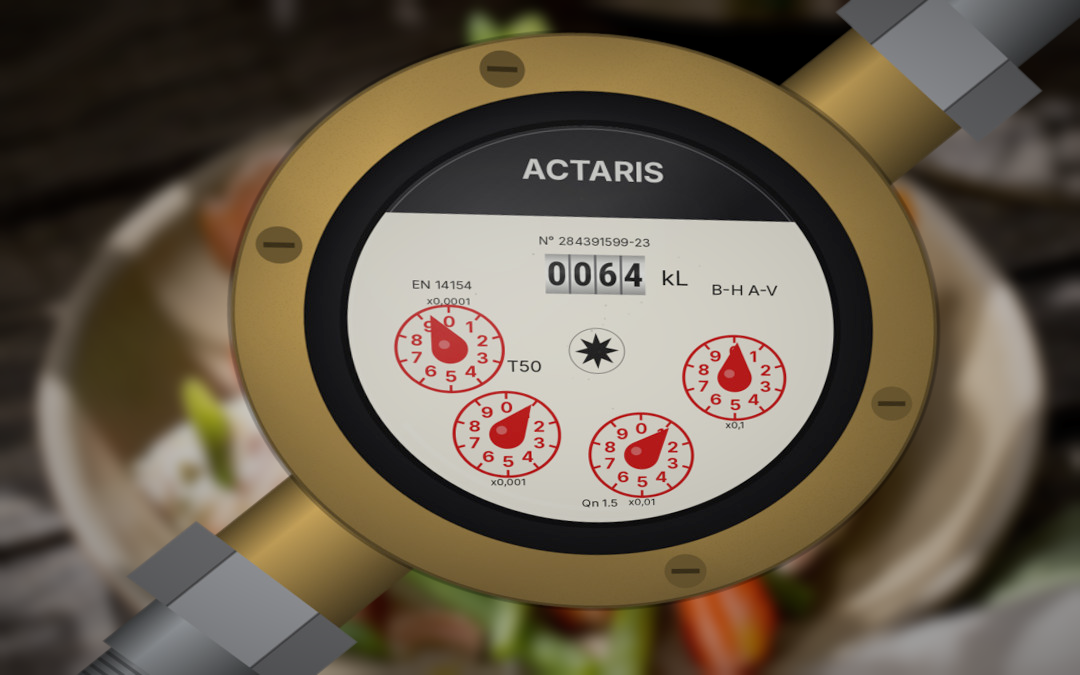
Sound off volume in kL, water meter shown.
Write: 64.0109 kL
